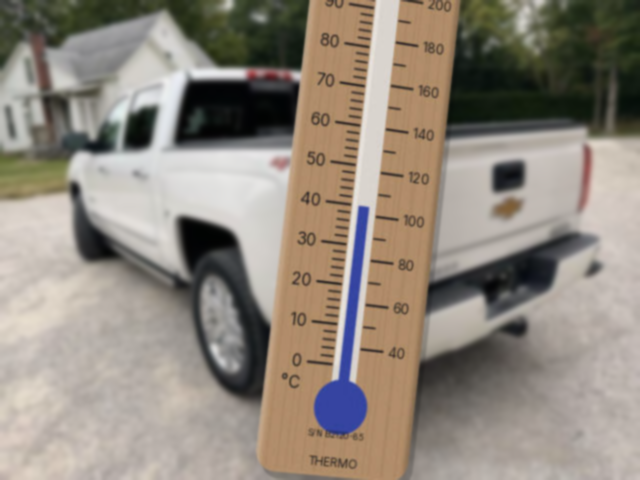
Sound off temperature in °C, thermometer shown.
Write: 40 °C
